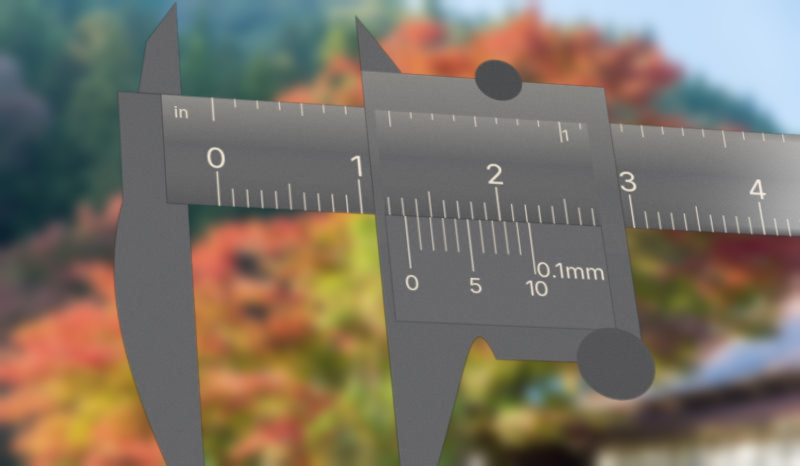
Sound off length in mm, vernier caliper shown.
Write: 13.1 mm
